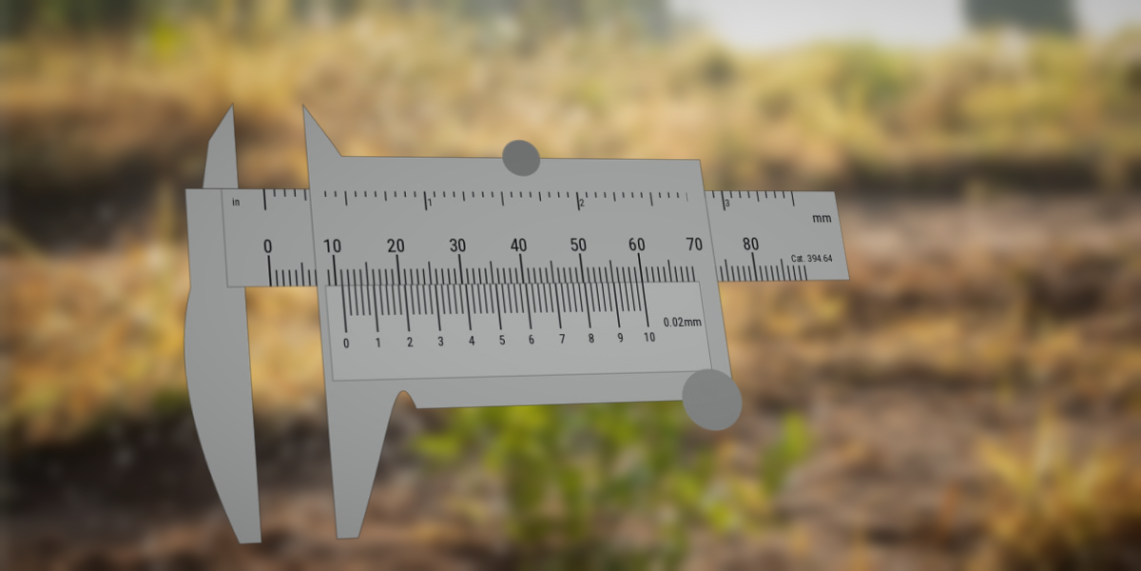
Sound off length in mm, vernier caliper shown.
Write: 11.0 mm
